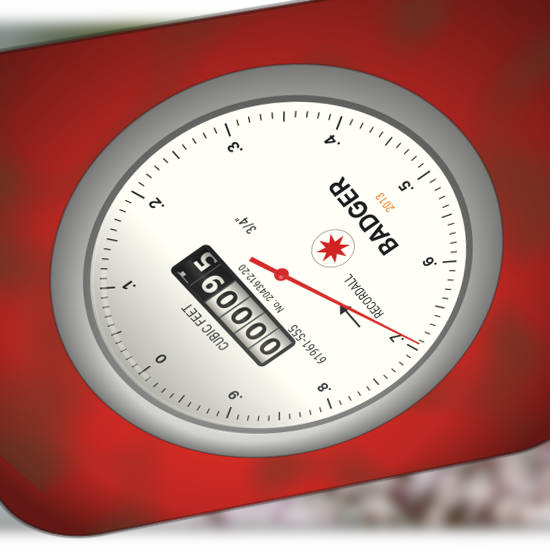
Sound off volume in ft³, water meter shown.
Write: 94.69 ft³
